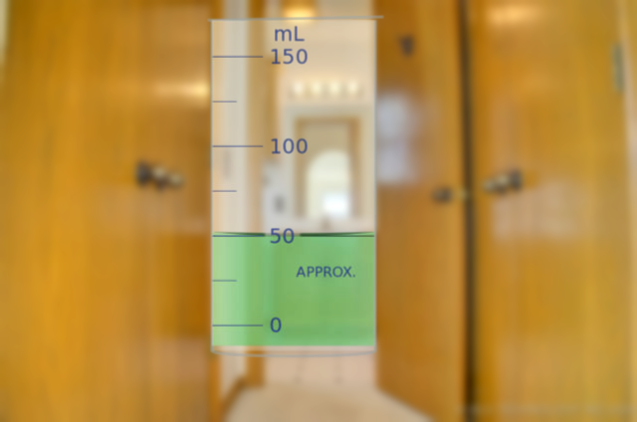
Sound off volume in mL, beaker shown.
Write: 50 mL
